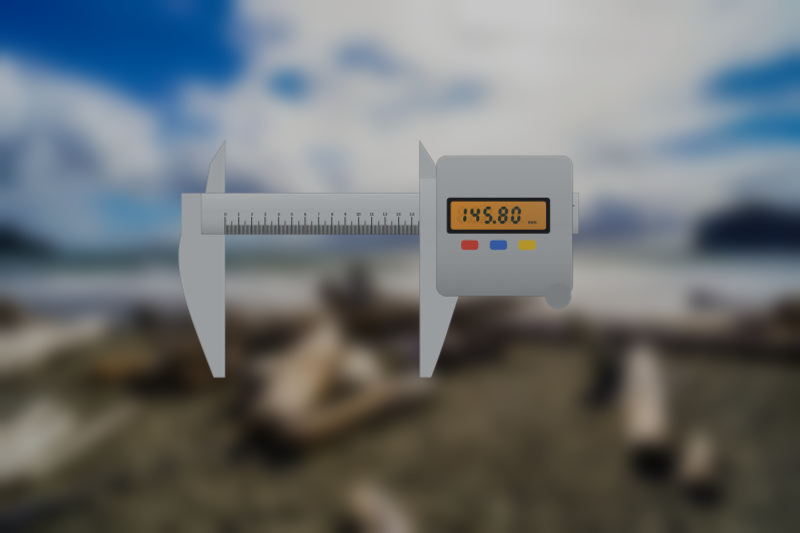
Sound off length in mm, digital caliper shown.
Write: 145.80 mm
